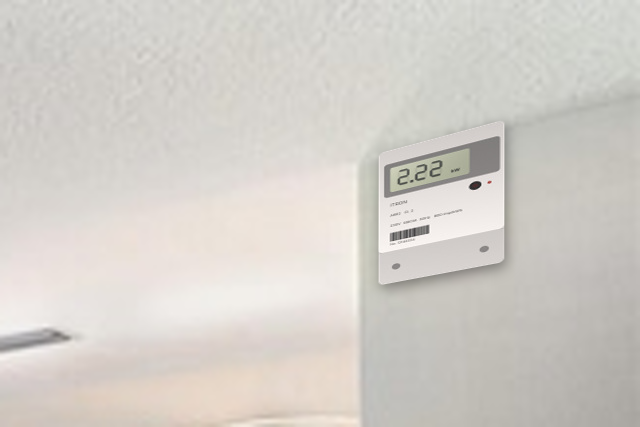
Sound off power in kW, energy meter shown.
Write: 2.22 kW
